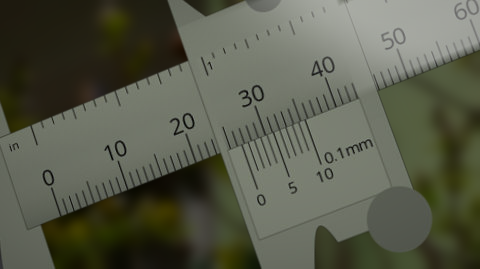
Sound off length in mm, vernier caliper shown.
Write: 26.6 mm
